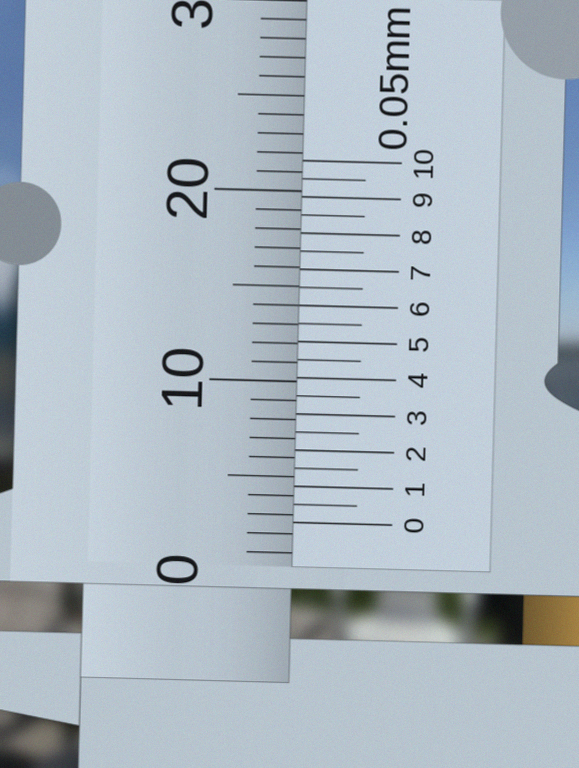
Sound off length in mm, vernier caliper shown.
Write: 2.6 mm
